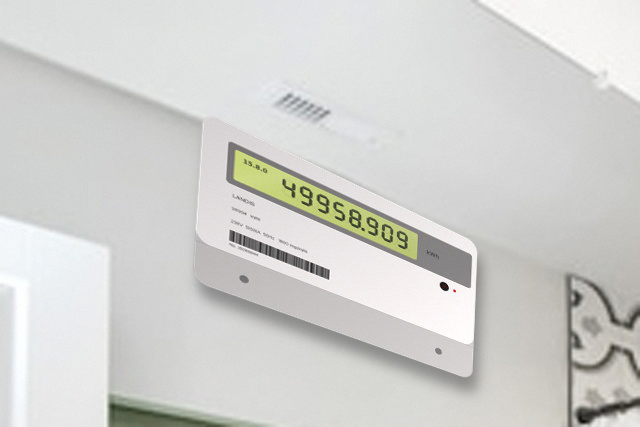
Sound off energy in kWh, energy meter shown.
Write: 49958.909 kWh
